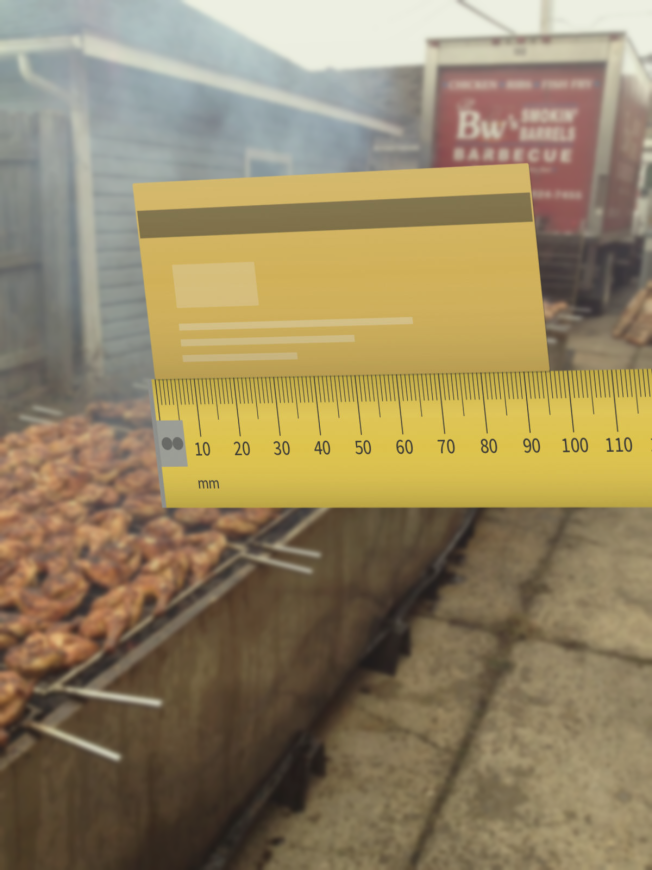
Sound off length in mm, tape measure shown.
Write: 96 mm
